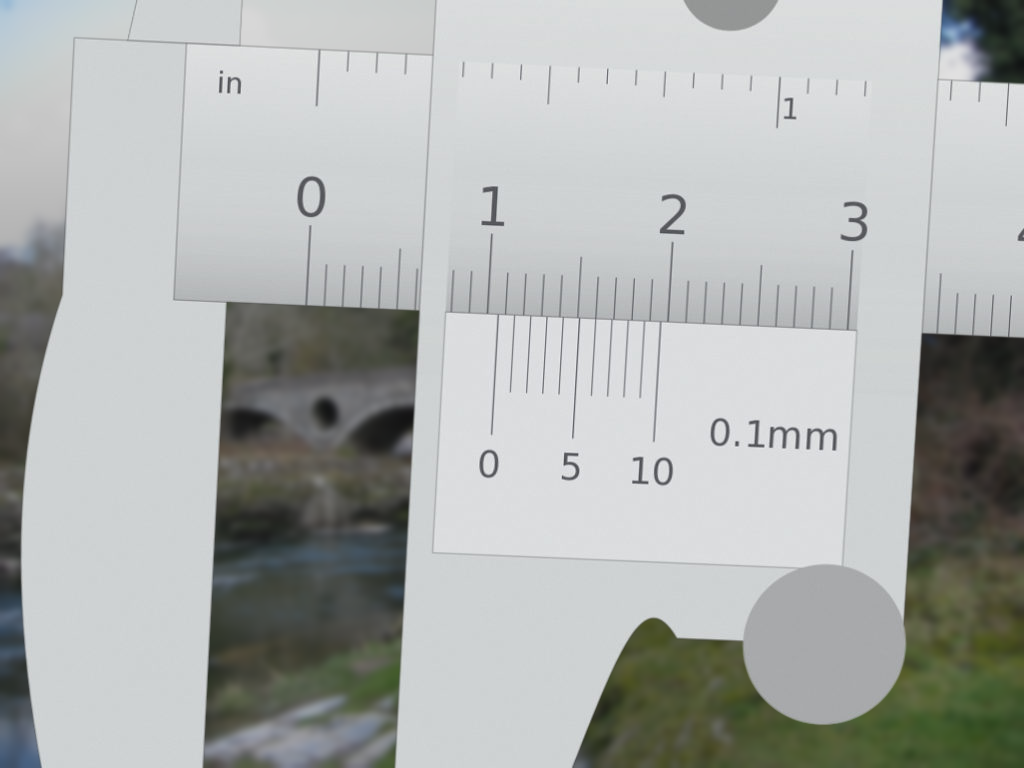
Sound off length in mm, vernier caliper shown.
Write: 10.6 mm
